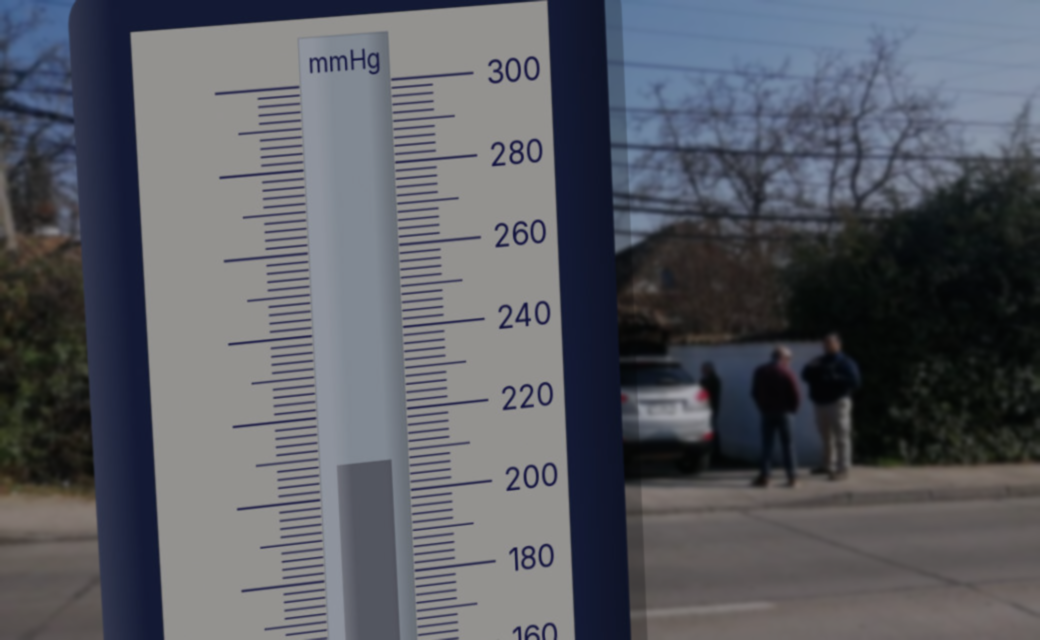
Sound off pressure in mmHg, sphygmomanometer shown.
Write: 208 mmHg
